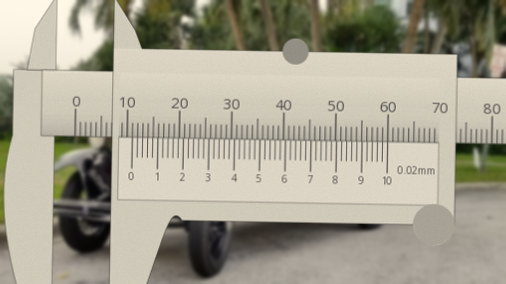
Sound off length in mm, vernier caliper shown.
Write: 11.0 mm
